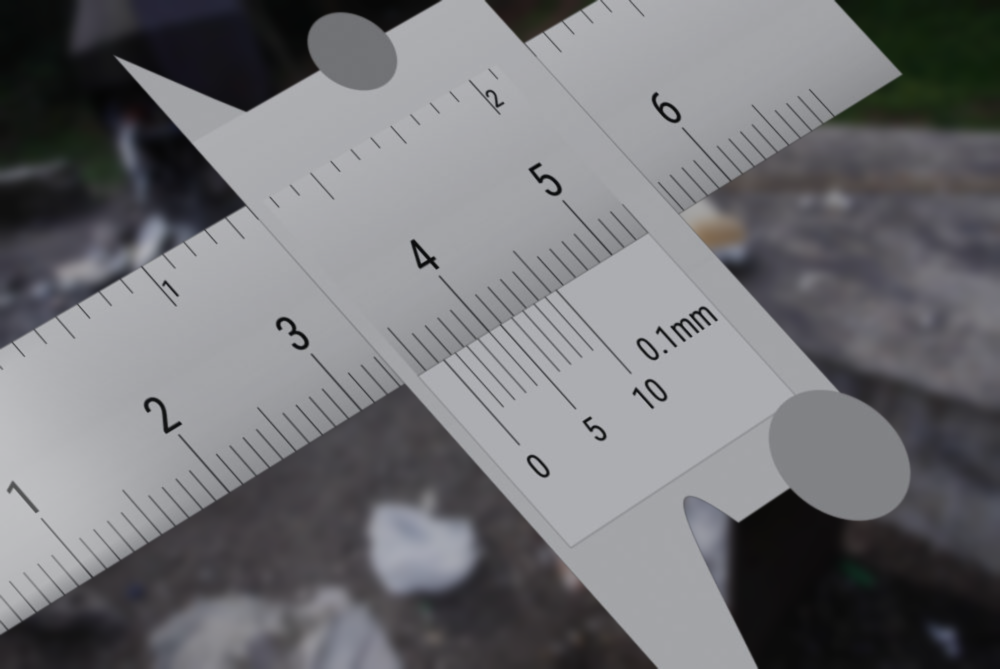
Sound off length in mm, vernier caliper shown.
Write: 36.4 mm
